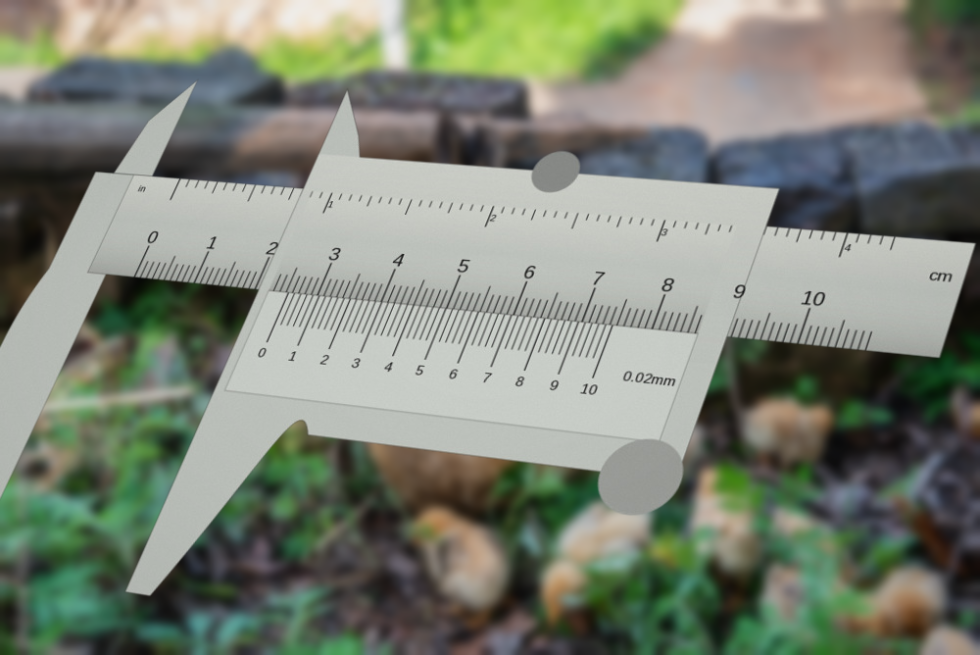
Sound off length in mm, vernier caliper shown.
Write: 25.4 mm
